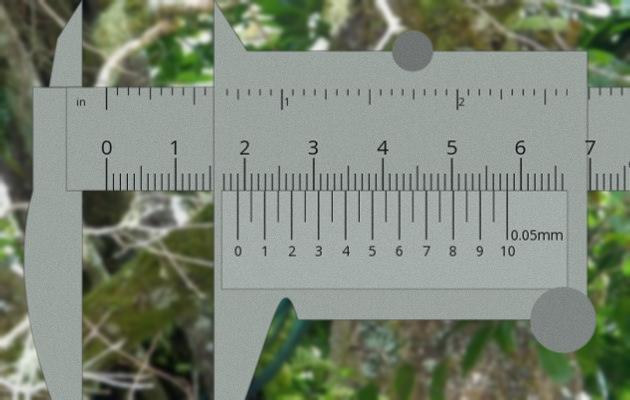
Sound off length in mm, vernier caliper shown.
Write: 19.0 mm
